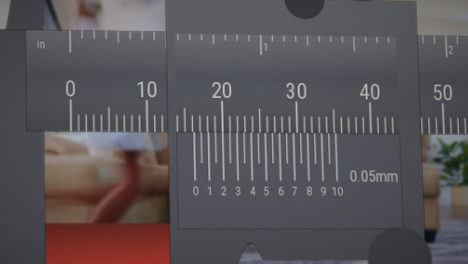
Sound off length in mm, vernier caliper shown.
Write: 16.2 mm
